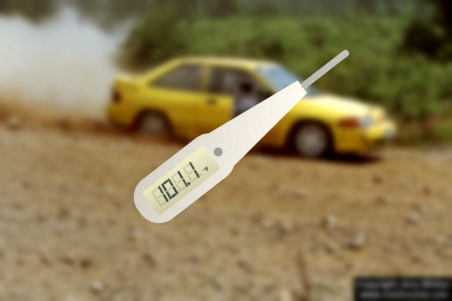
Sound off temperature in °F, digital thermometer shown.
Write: 101.1 °F
